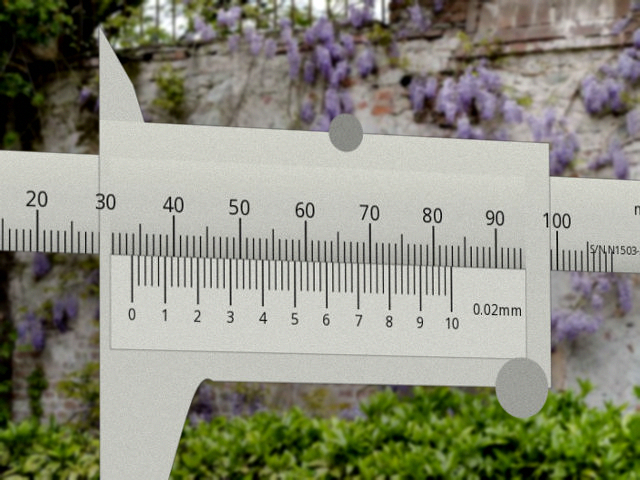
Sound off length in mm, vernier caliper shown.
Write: 33.8 mm
